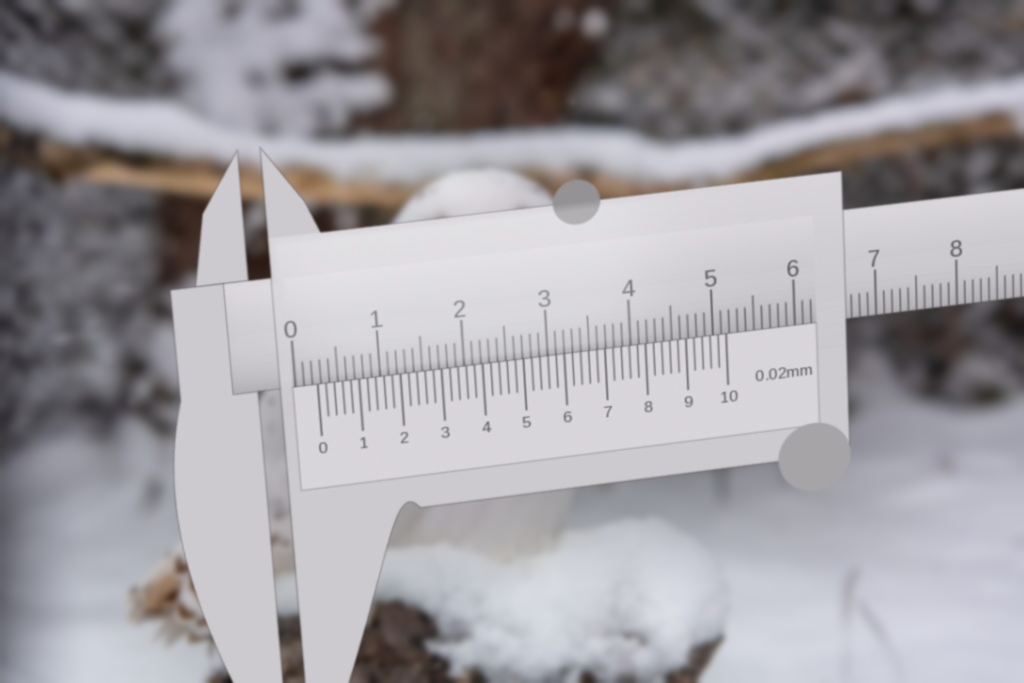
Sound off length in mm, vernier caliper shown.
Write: 2.6 mm
